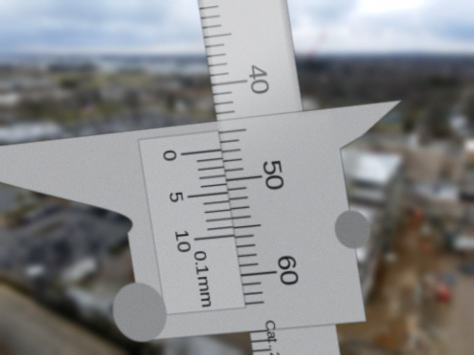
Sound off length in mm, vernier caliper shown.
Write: 46.8 mm
